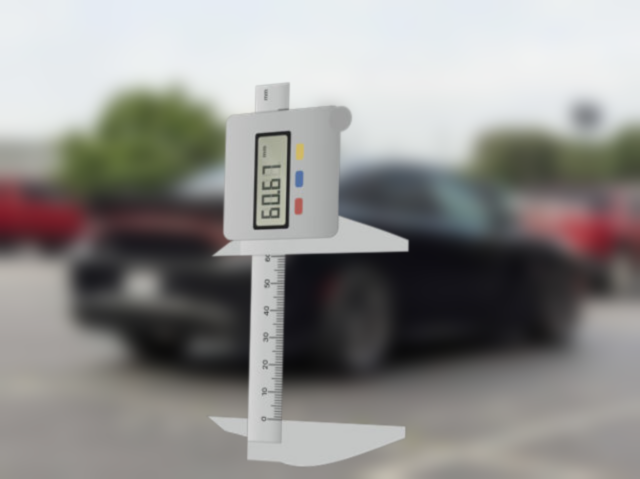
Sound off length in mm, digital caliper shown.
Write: 60.67 mm
